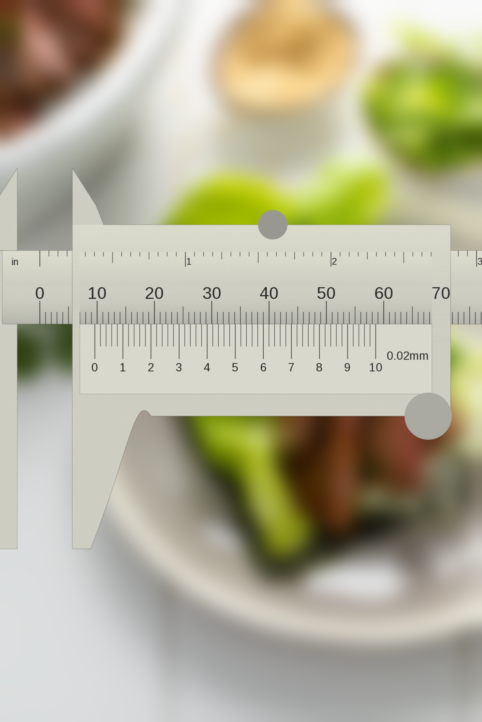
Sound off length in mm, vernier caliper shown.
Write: 9.6 mm
